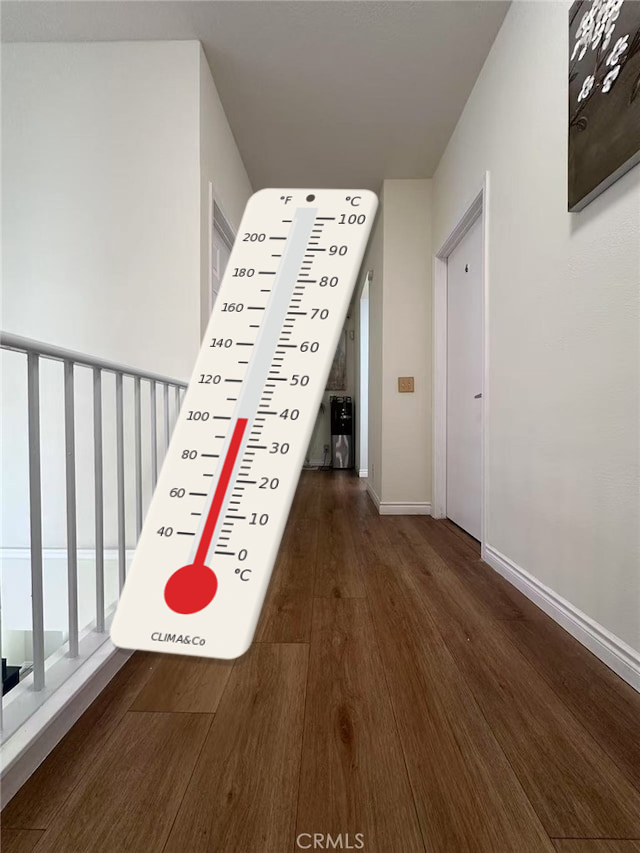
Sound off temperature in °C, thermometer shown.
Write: 38 °C
